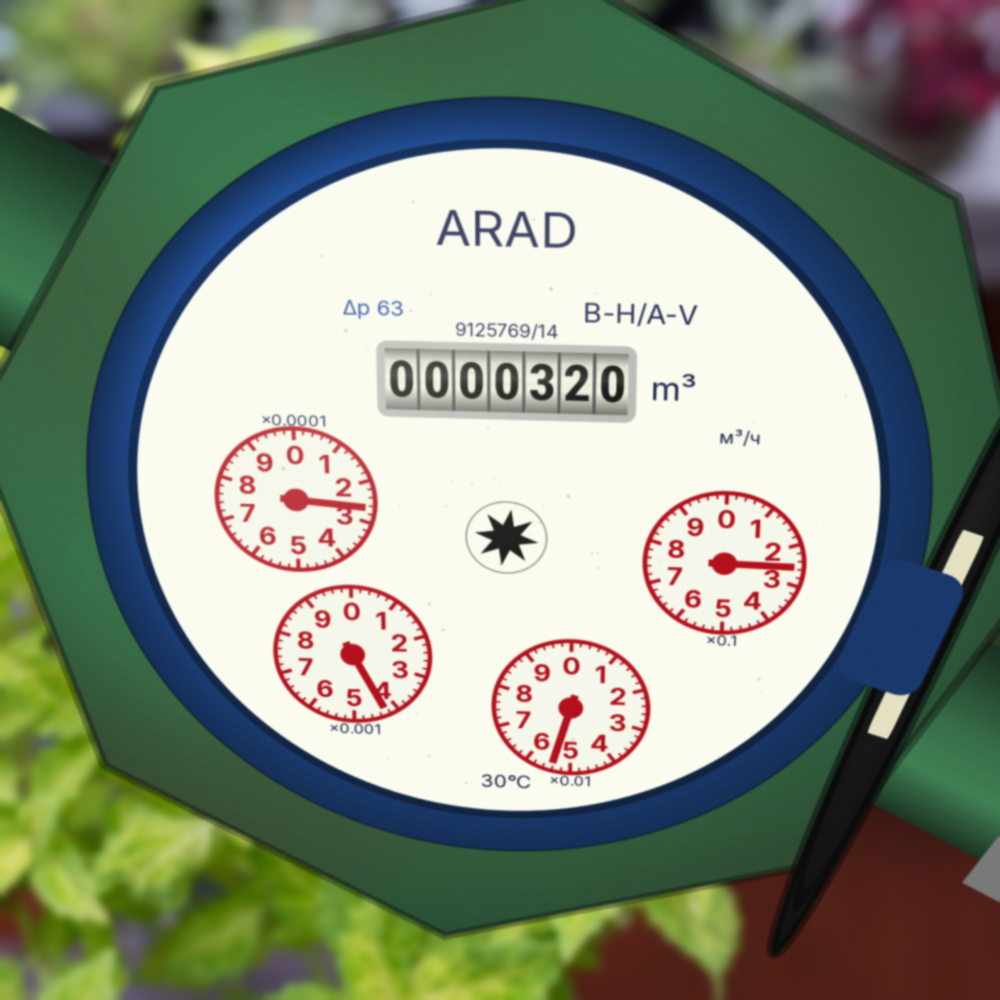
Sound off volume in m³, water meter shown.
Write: 320.2542 m³
